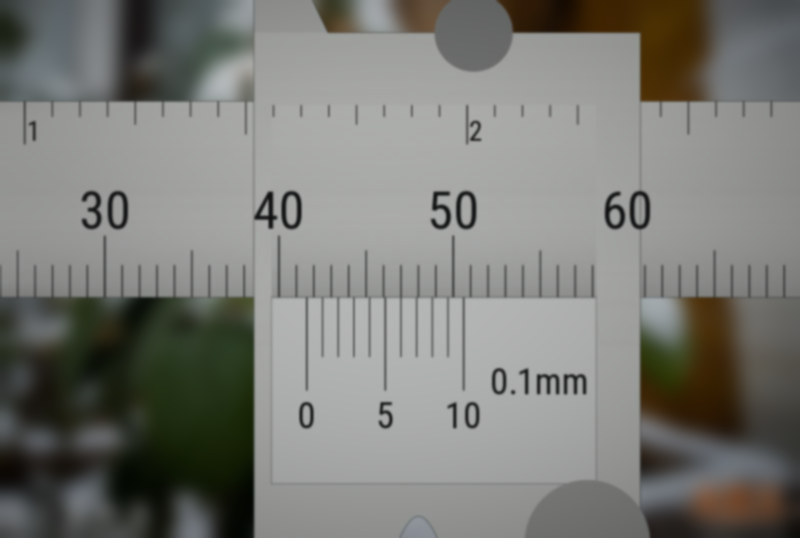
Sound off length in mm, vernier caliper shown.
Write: 41.6 mm
